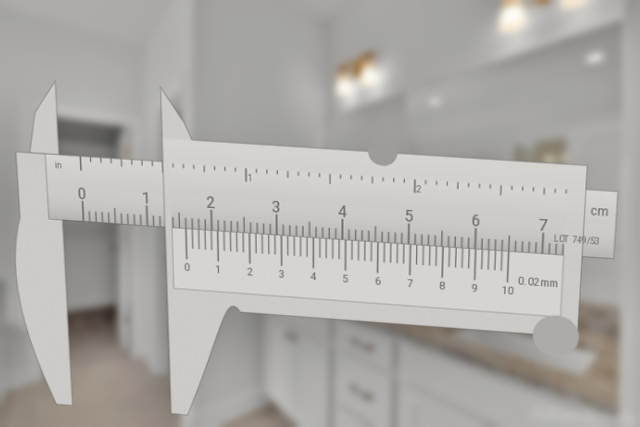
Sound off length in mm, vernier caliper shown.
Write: 16.0 mm
